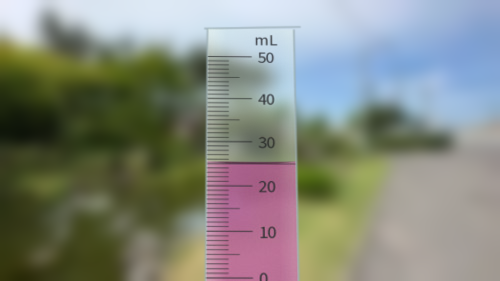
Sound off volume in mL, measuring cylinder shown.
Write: 25 mL
